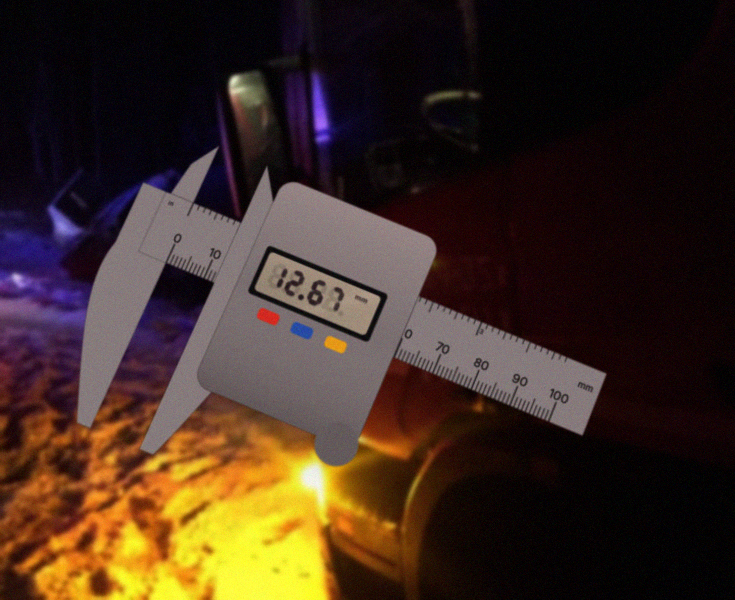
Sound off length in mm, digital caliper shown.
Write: 12.67 mm
